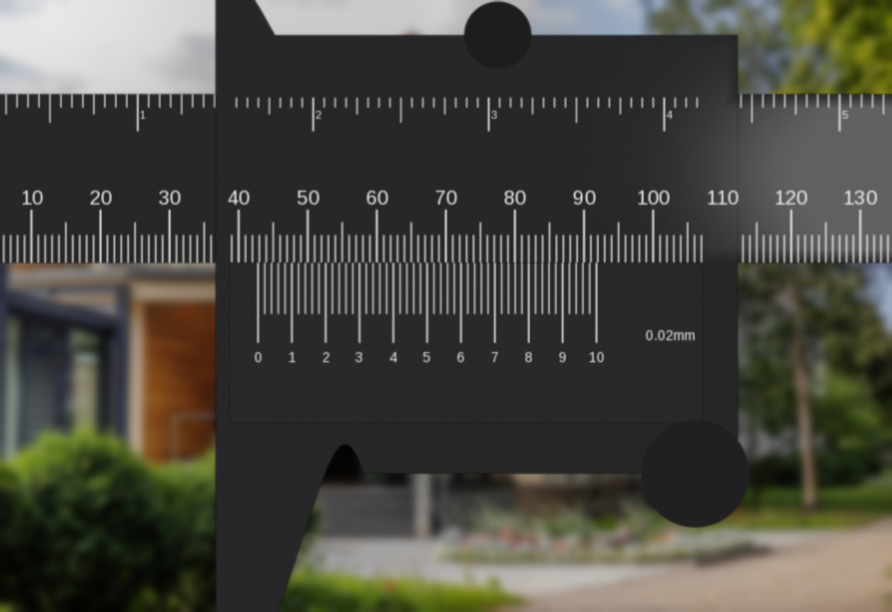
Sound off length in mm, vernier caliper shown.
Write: 42.8 mm
